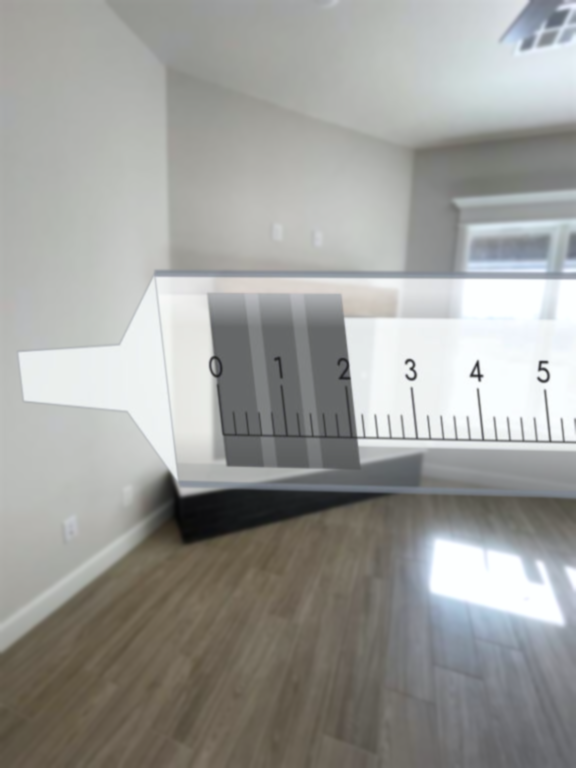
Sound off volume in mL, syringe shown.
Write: 0 mL
